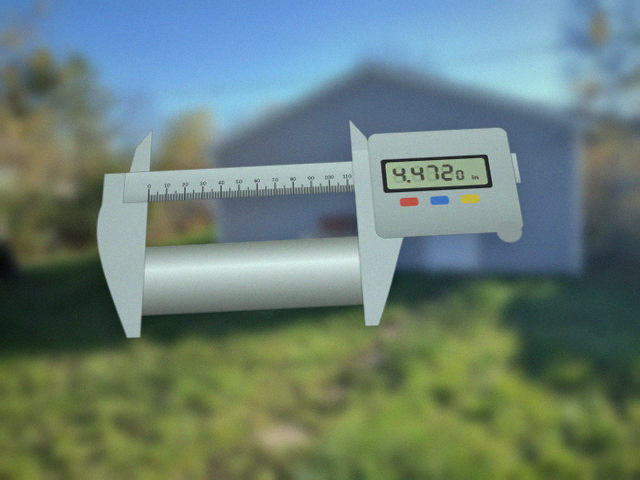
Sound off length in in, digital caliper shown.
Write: 4.4720 in
